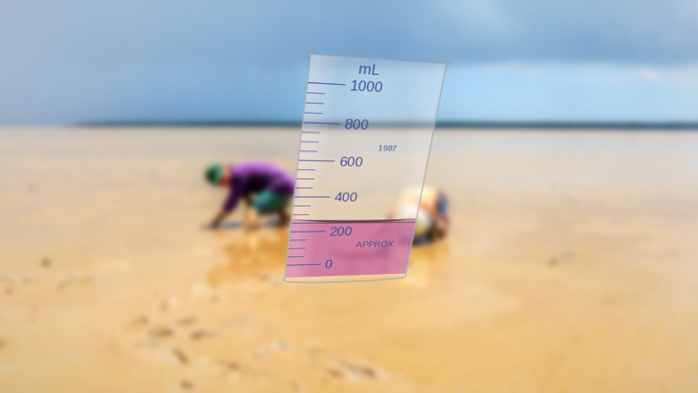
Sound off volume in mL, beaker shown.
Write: 250 mL
